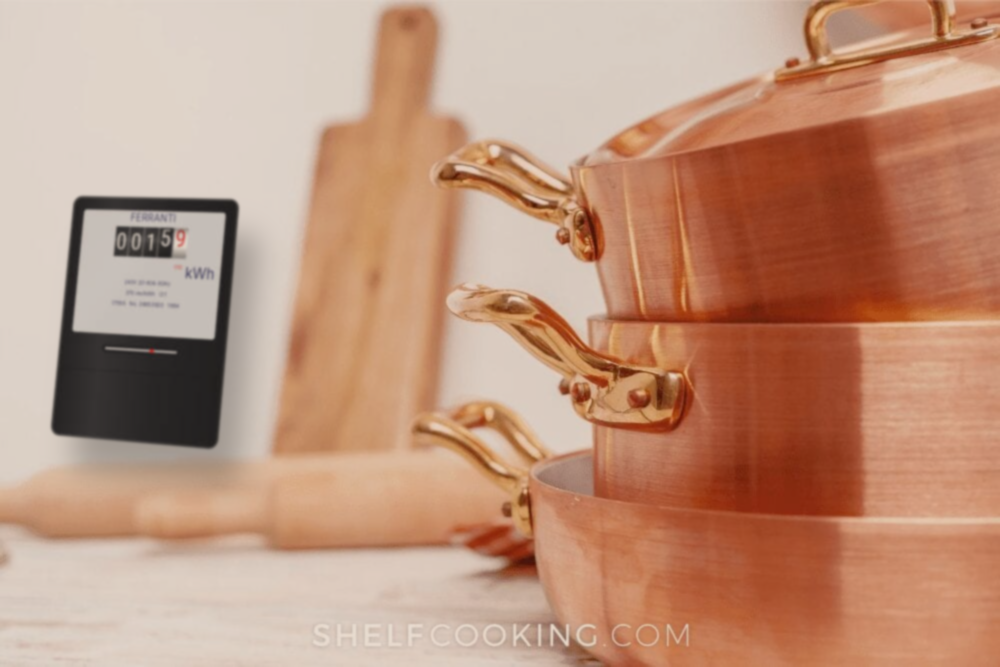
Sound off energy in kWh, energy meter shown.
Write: 15.9 kWh
